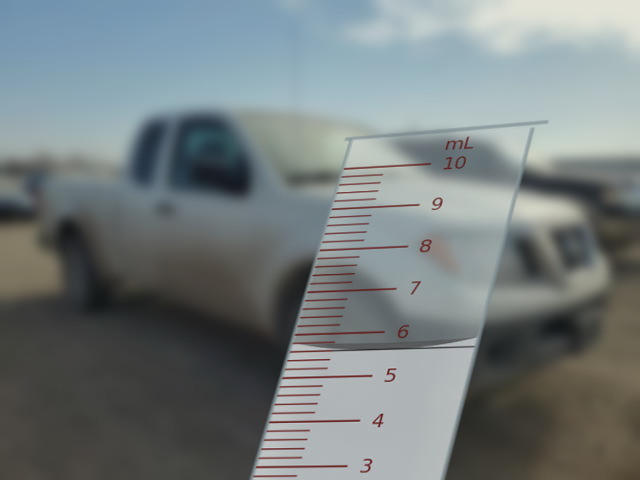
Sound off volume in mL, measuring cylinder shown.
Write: 5.6 mL
